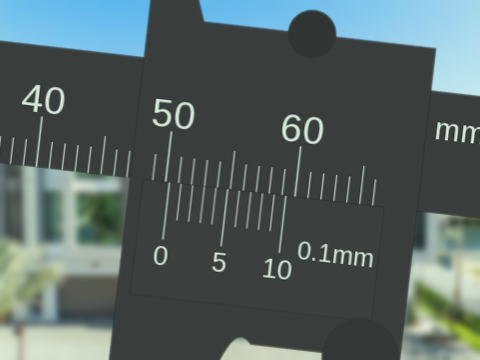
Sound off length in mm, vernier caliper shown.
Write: 50.3 mm
